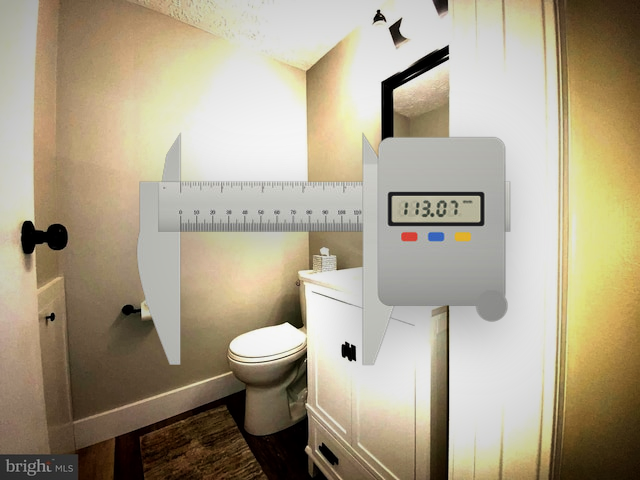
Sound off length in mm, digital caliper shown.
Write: 113.07 mm
